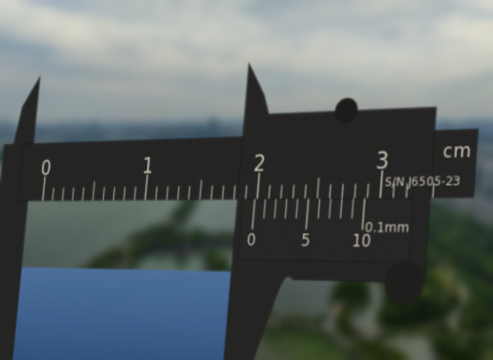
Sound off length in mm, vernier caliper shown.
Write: 19.8 mm
